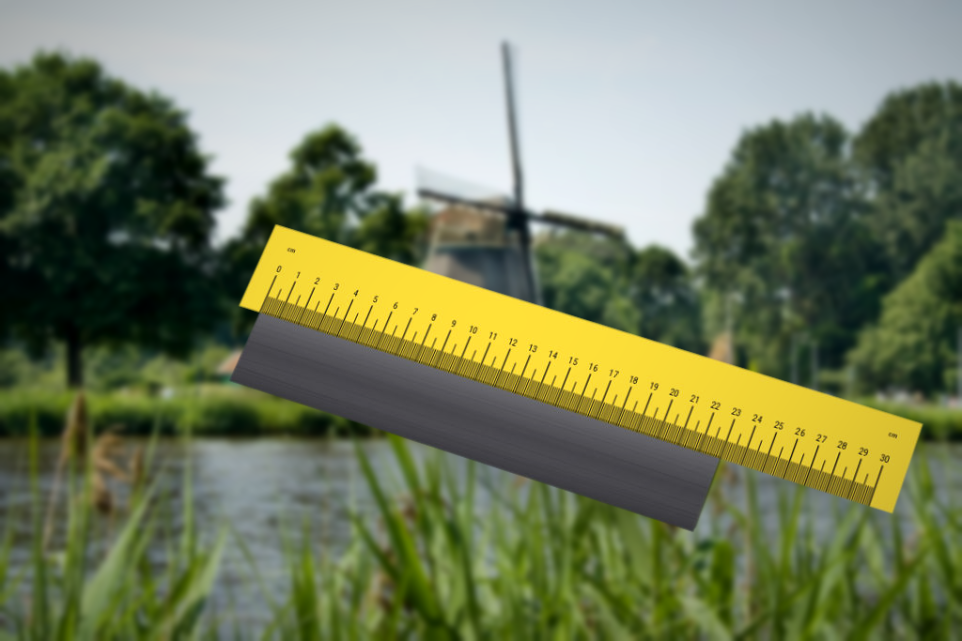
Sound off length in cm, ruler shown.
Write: 23 cm
